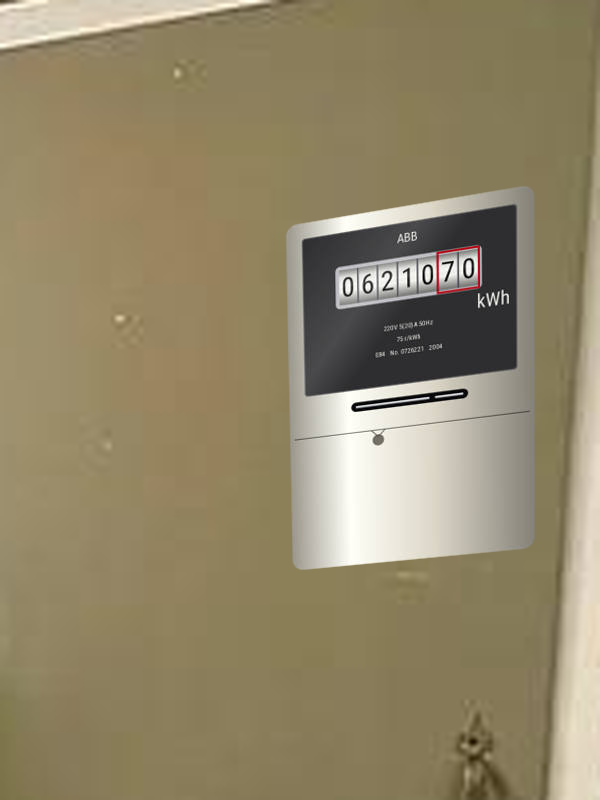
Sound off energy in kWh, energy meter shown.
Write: 6210.70 kWh
